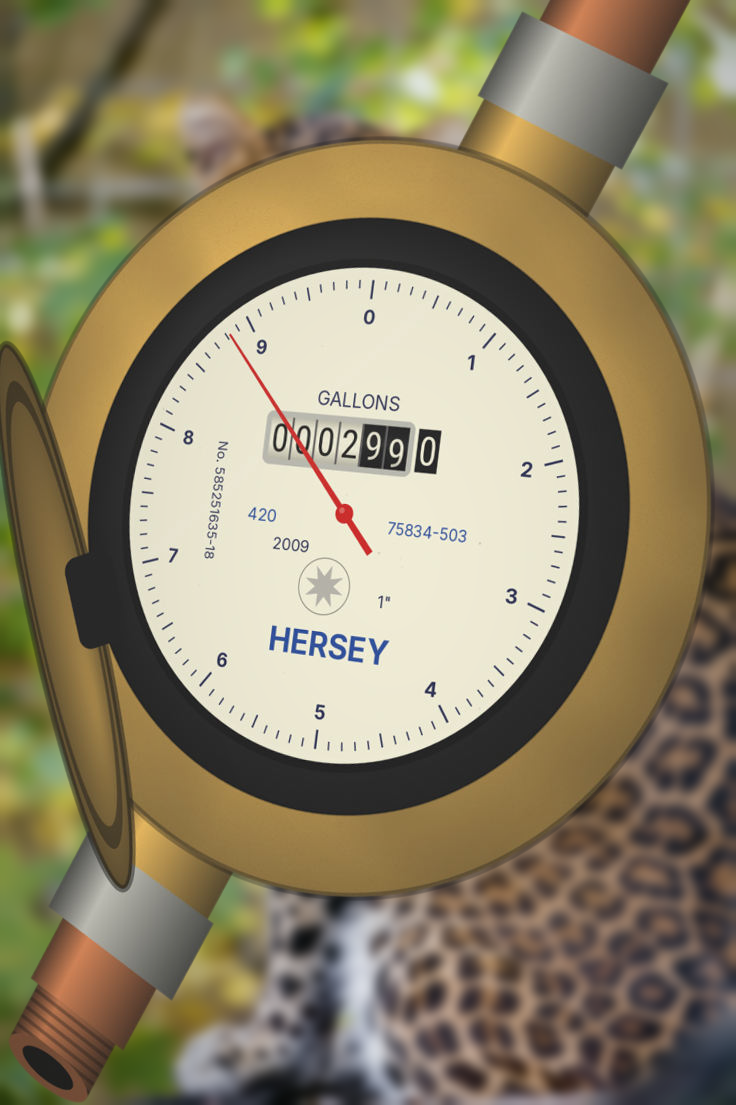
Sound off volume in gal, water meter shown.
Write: 2988.8 gal
